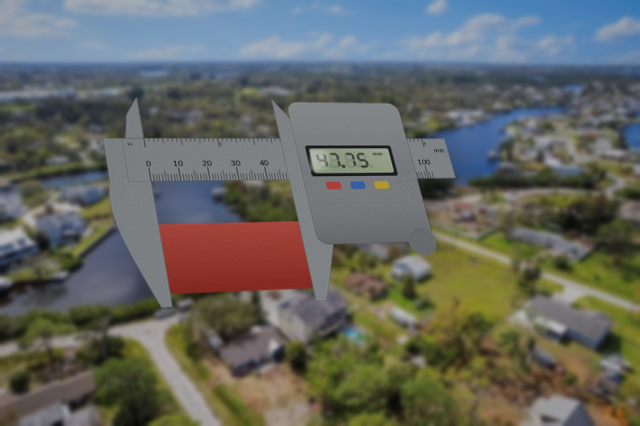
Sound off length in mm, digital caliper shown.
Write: 47.75 mm
